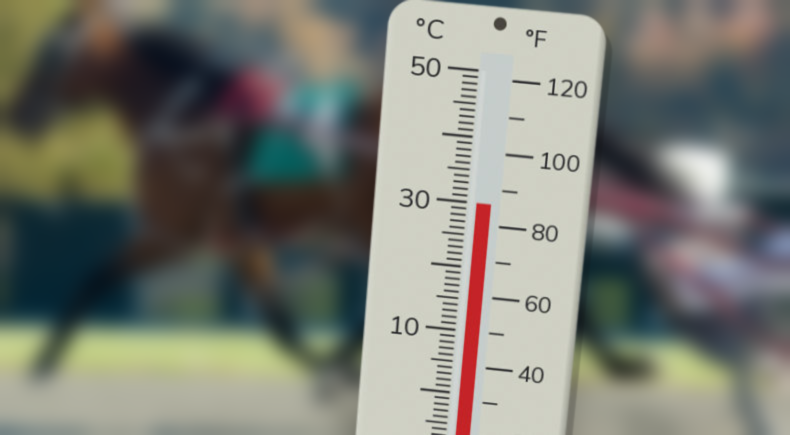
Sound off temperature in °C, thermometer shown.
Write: 30 °C
